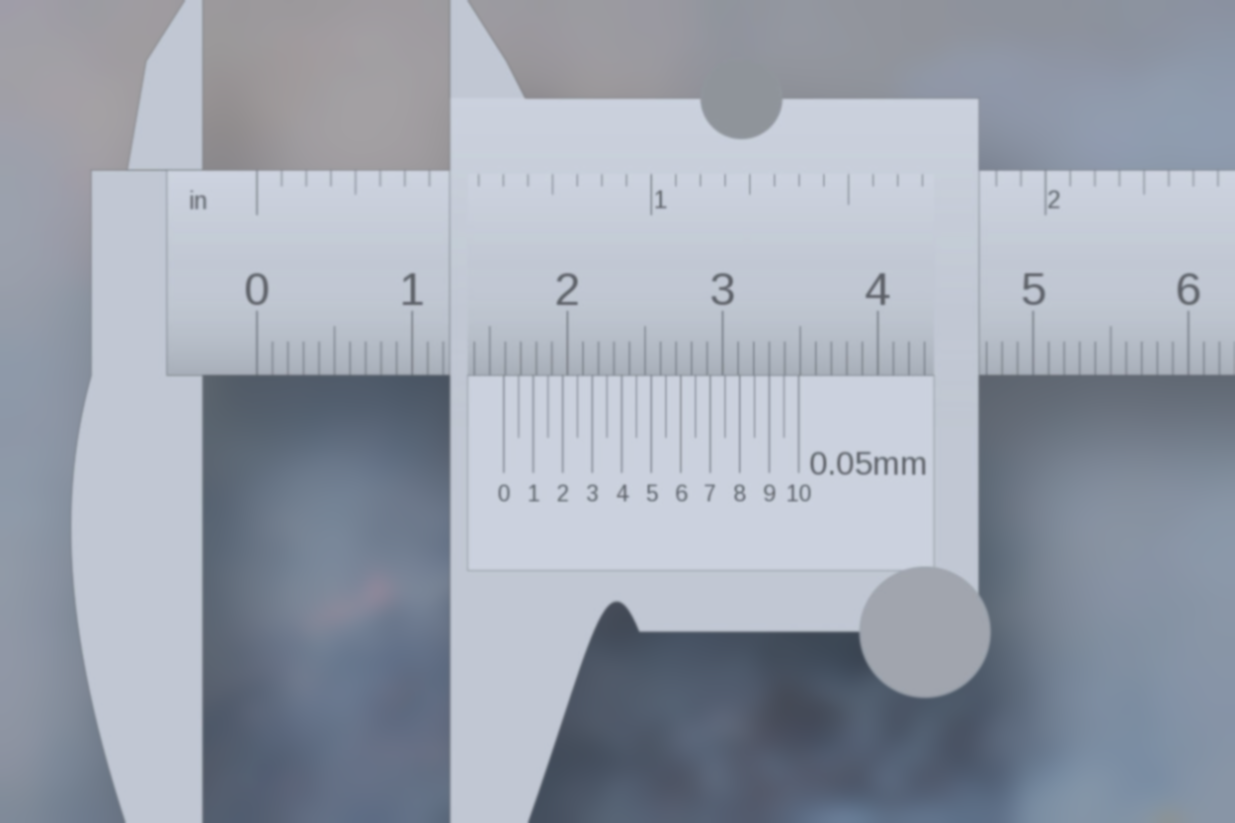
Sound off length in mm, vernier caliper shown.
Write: 15.9 mm
